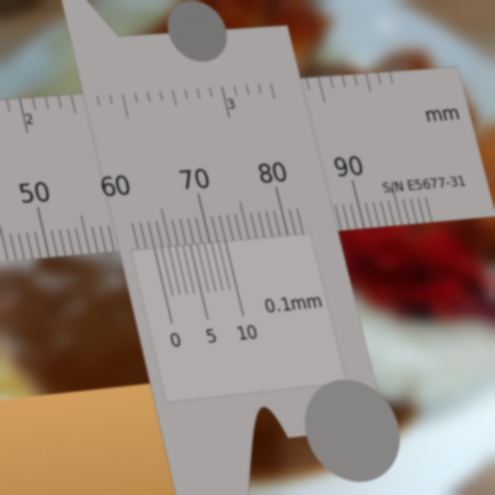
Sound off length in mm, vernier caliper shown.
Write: 63.0 mm
